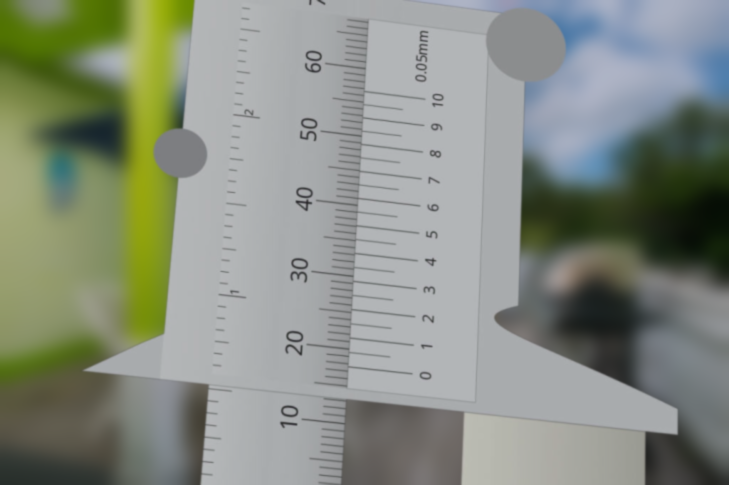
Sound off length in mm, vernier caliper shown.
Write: 17.6 mm
